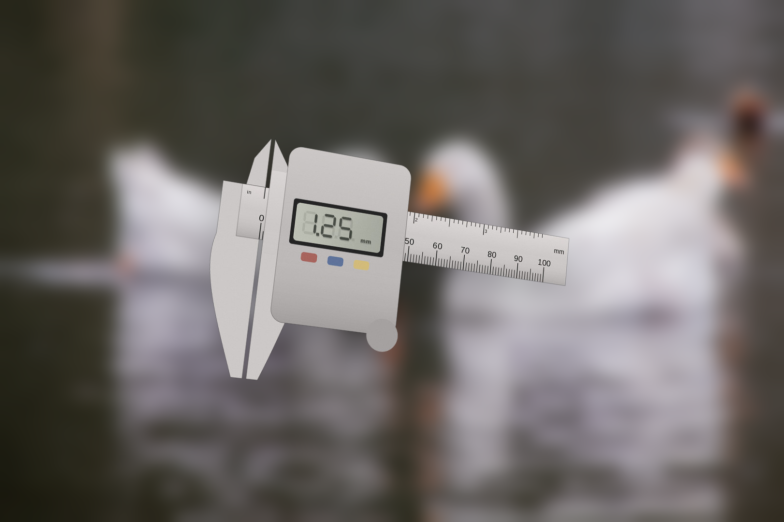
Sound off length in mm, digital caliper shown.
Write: 1.25 mm
